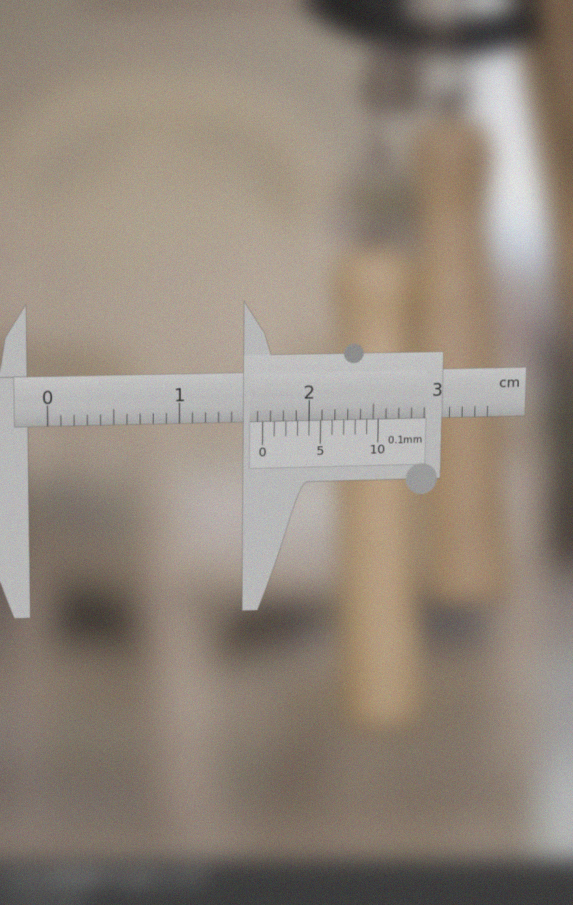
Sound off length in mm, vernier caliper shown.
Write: 16.4 mm
